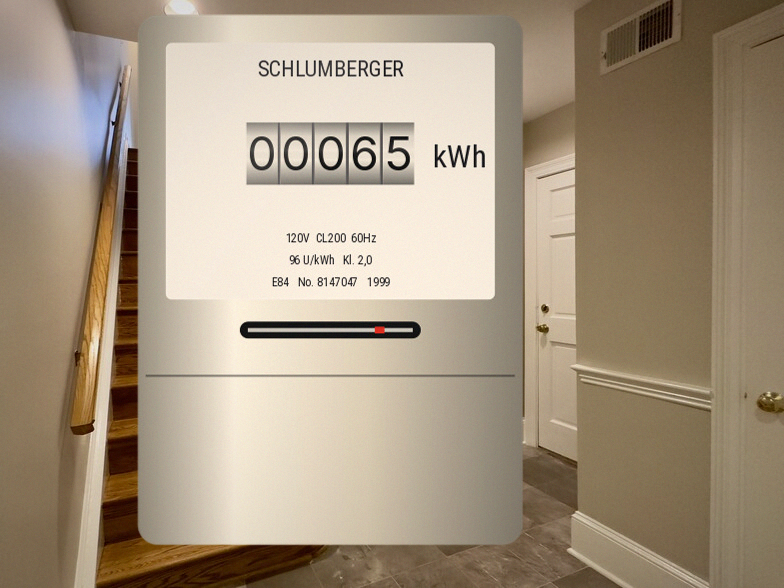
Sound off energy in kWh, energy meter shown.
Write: 65 kWh
